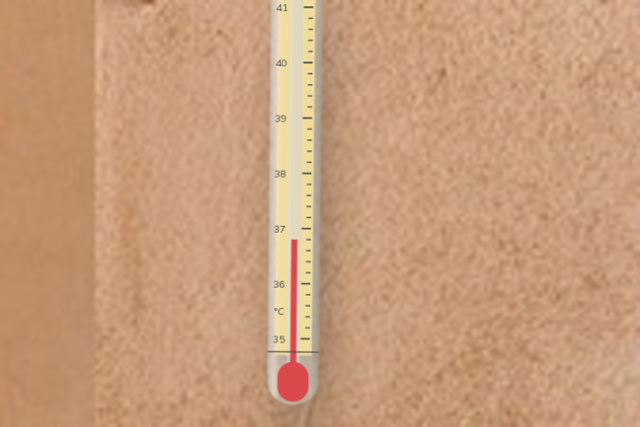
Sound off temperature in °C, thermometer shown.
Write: 36.8 °C
